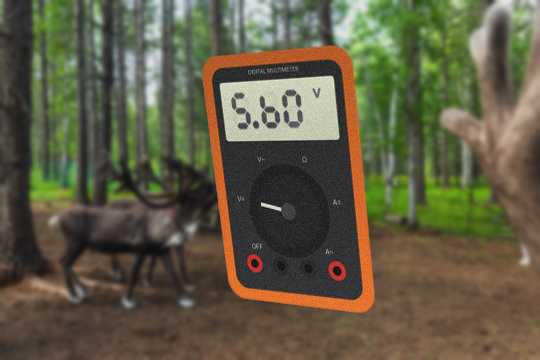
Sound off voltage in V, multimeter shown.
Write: 5.60 V
